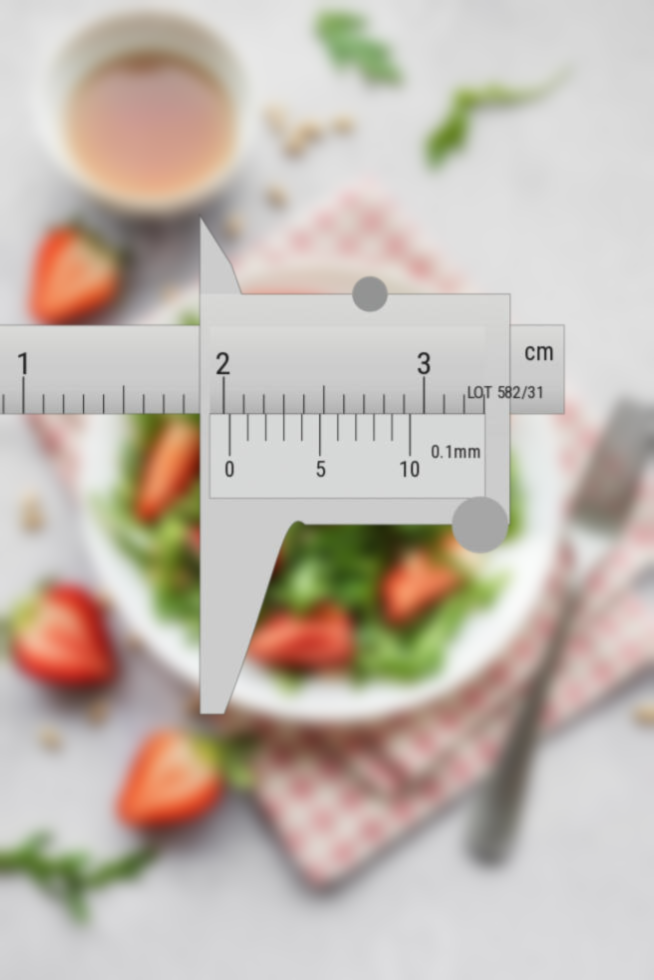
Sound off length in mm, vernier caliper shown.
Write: 20.3 mm
